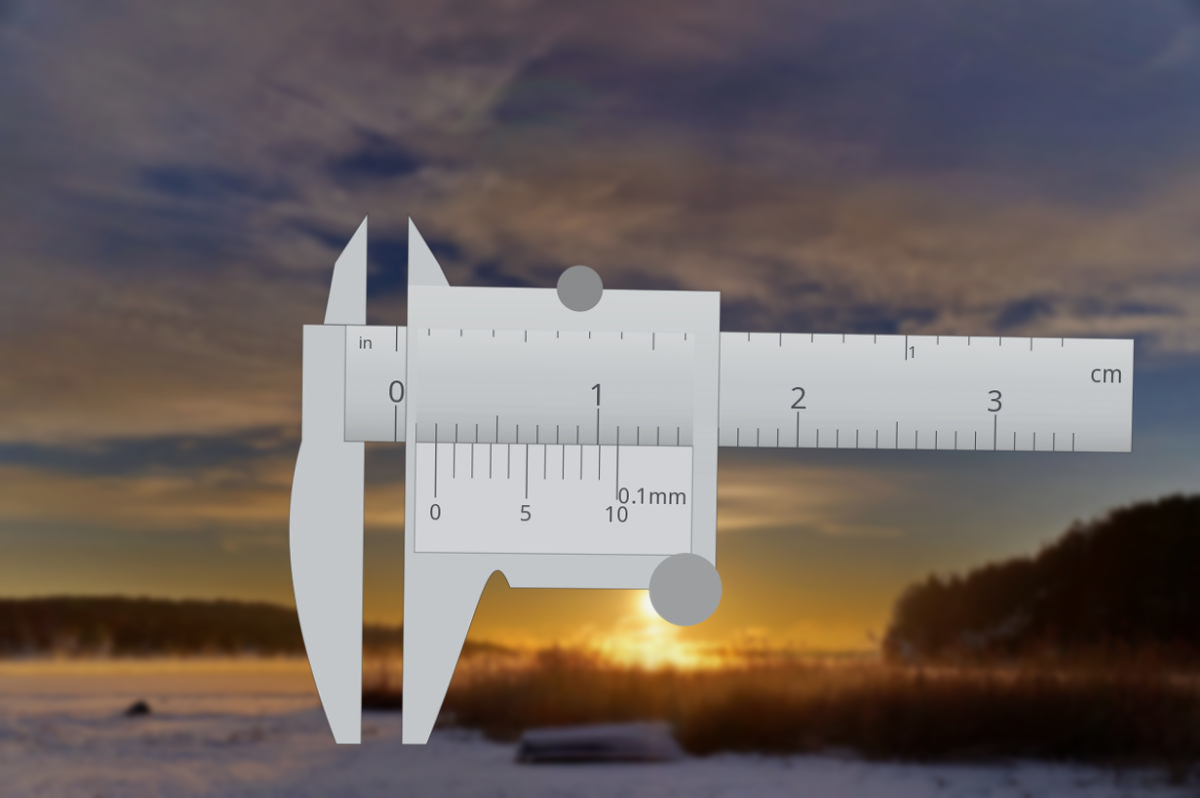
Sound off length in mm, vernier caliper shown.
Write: 2.0 mm
